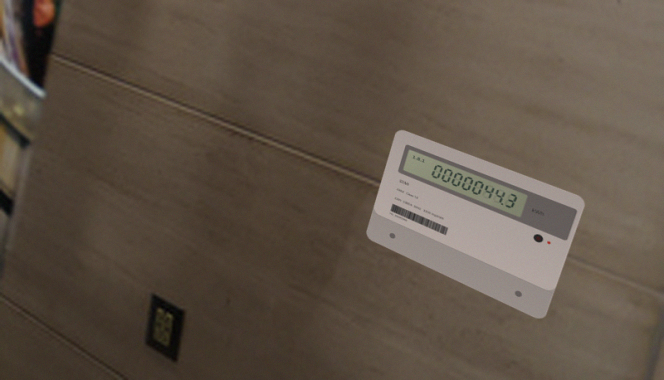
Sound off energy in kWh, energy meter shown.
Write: 44.3 kWh
